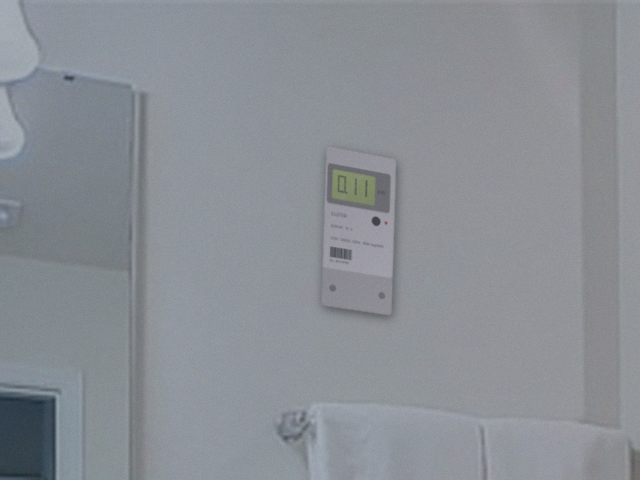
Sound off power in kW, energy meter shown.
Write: 0.11 kW
